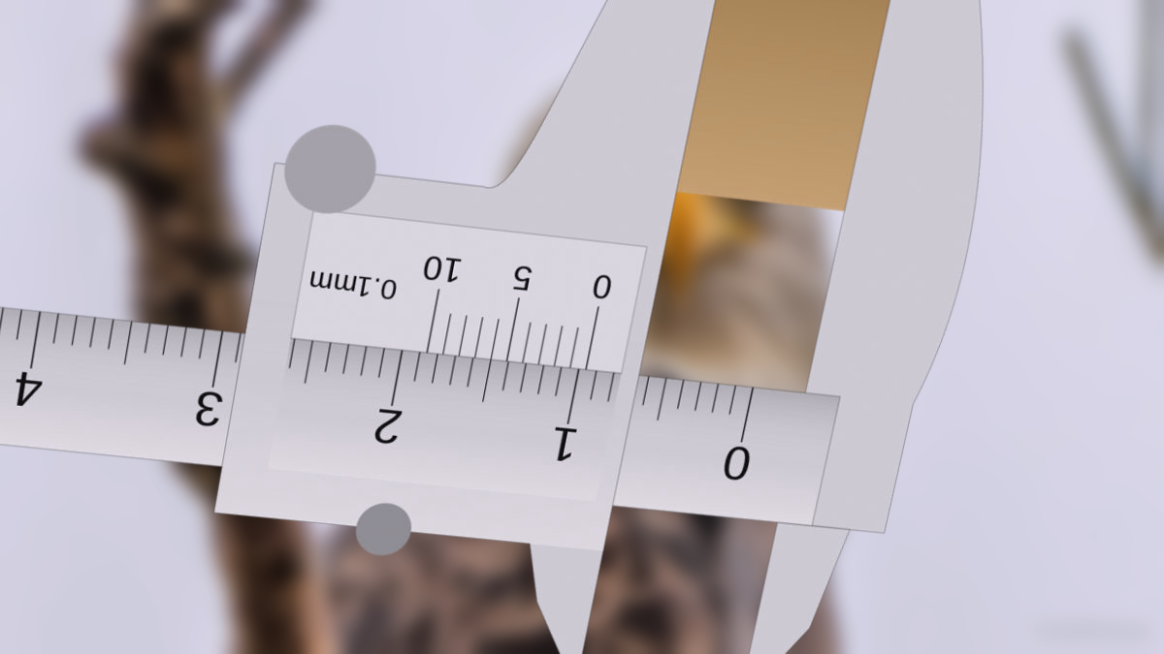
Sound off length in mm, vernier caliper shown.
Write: 9.6 mm
